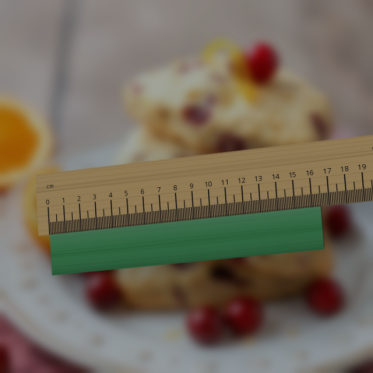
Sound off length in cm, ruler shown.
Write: 16.5 cm
